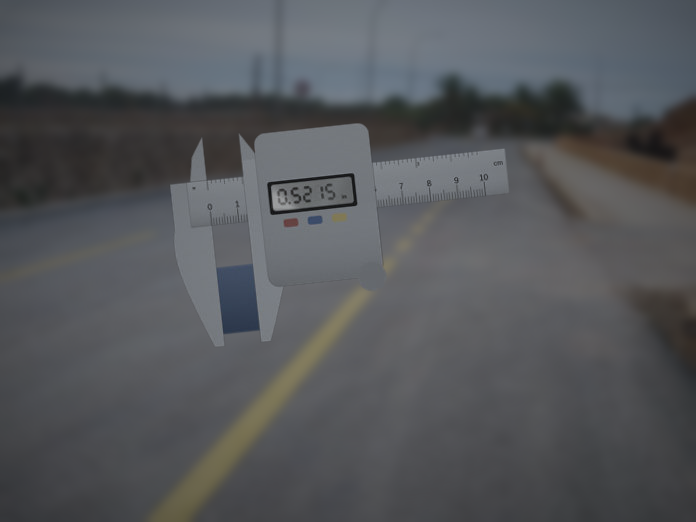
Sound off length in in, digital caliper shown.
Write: 0.5215 in
